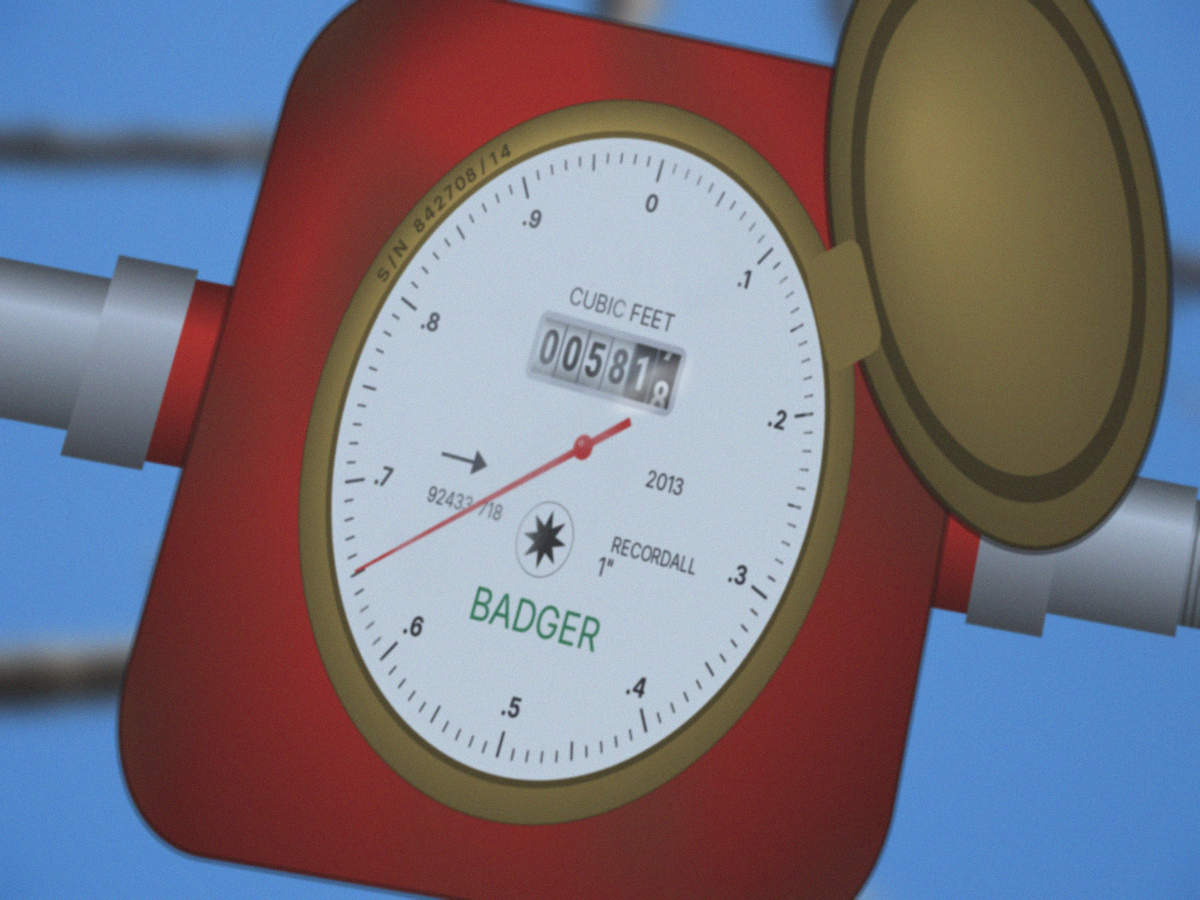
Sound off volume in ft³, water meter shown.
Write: 5817.65 ft³
